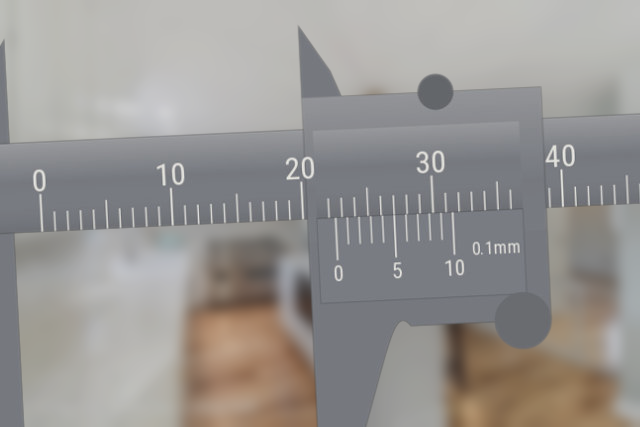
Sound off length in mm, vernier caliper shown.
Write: 22.5 mm
